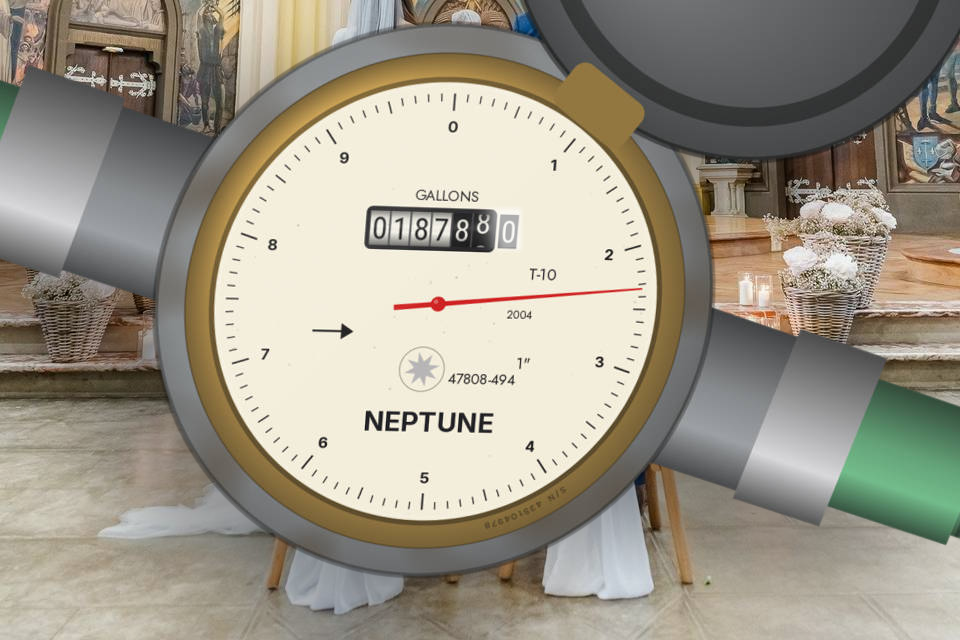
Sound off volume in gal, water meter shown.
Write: 187882.3 gal
